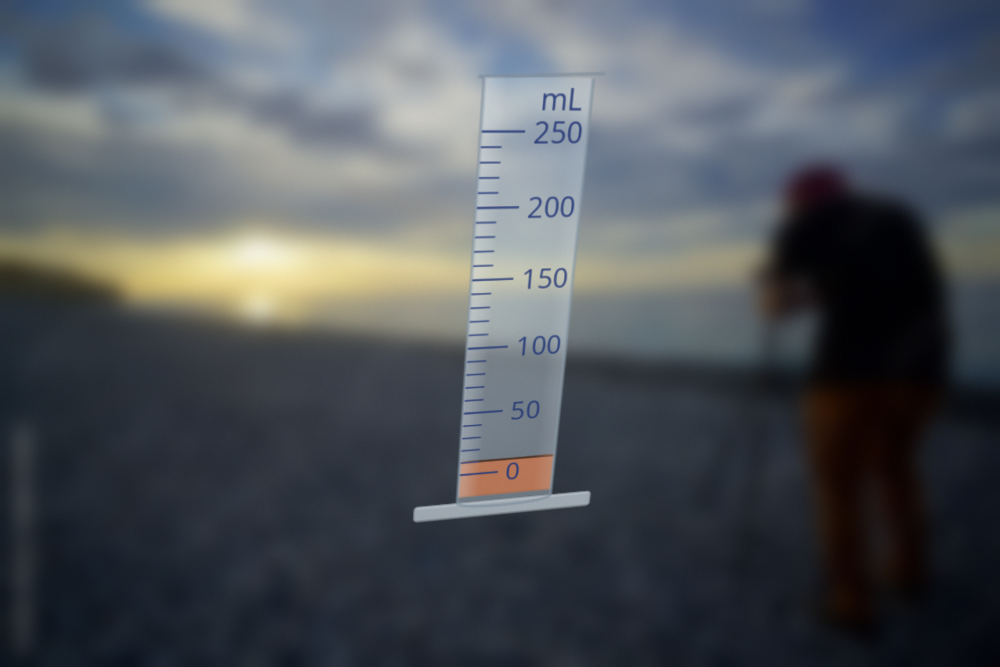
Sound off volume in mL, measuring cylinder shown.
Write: 10 mL
